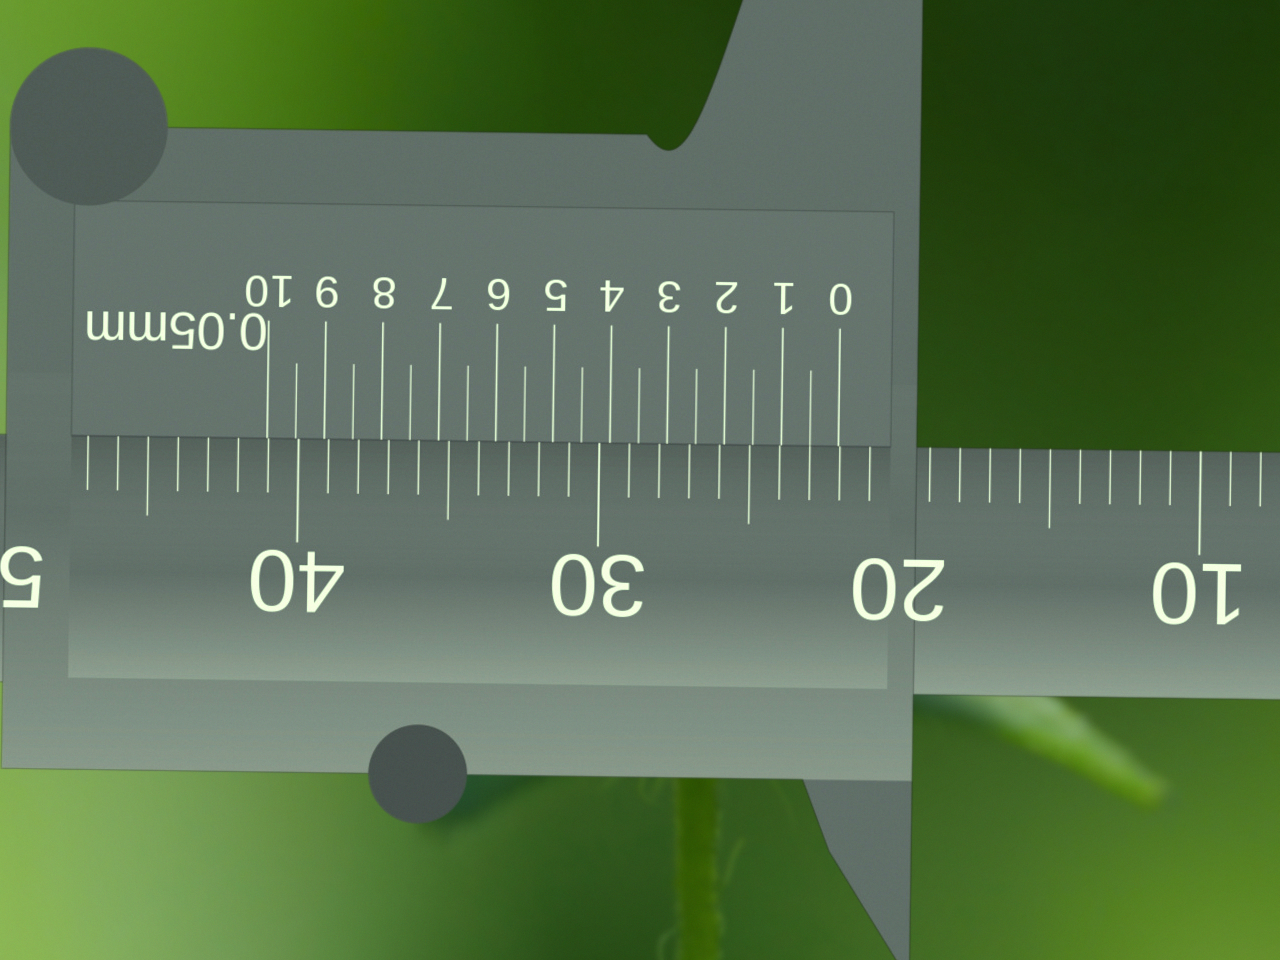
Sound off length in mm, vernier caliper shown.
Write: 22.05 mm
